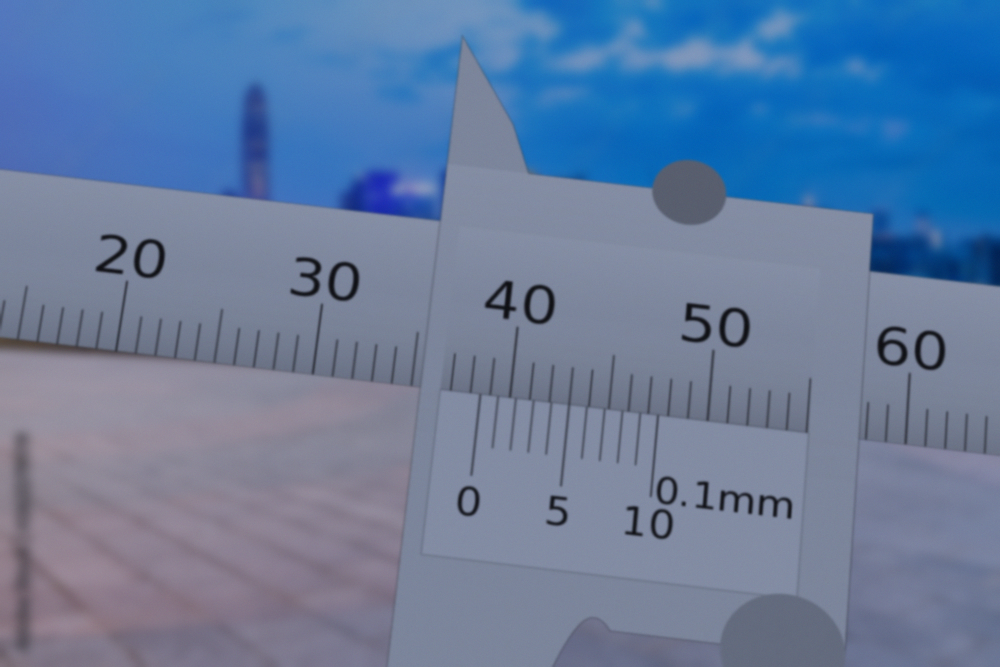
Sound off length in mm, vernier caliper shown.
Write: 38.5 mm
